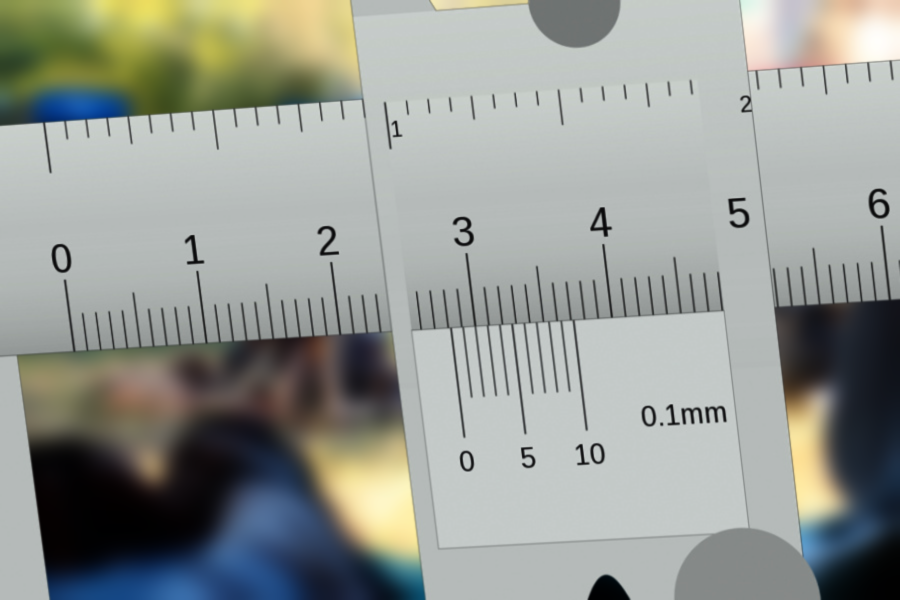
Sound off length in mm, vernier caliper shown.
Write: 28.2 mm
